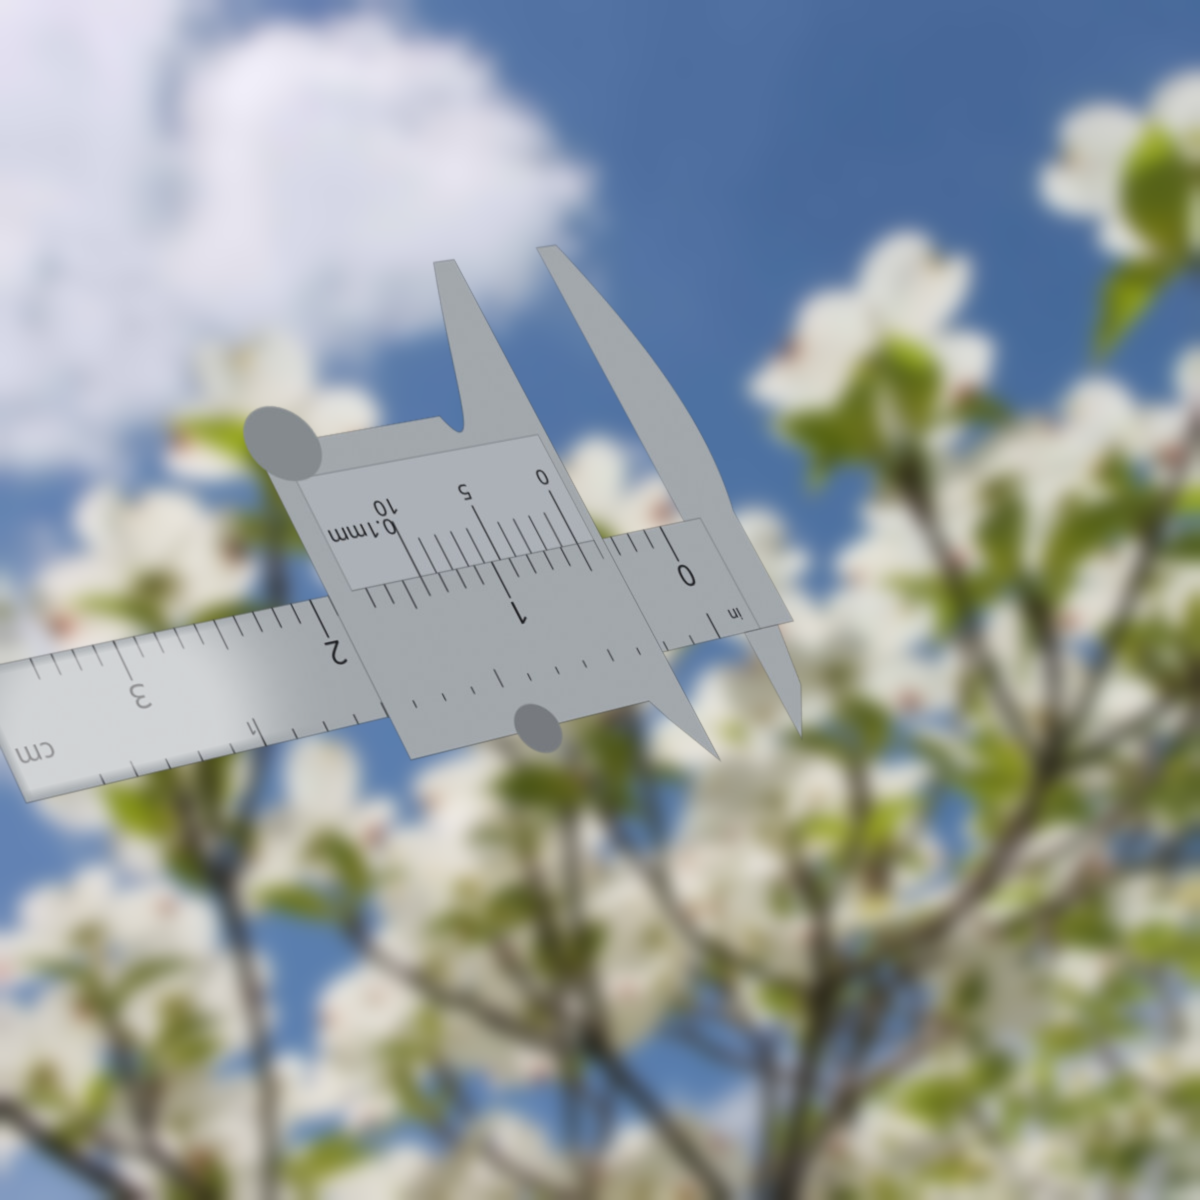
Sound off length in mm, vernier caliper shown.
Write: 5.0 mm
